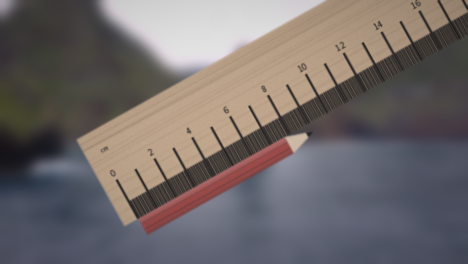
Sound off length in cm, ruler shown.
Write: 9 cm
